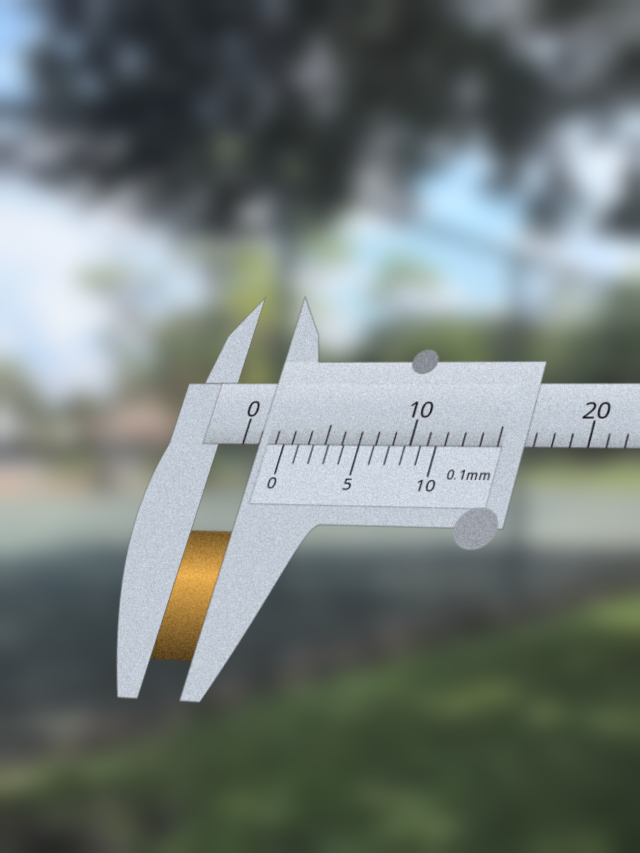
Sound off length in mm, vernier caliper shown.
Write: 2.5 mm
